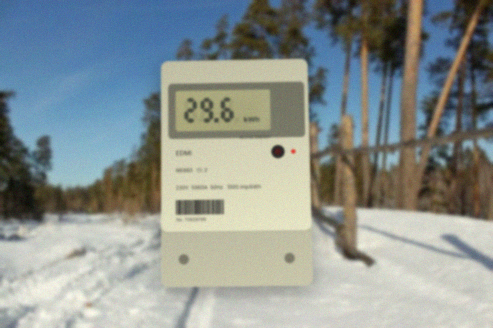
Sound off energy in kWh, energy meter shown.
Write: 29.6 kWh
